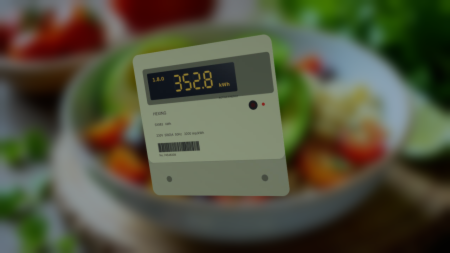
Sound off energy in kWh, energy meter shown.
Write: 352.8 kWh
